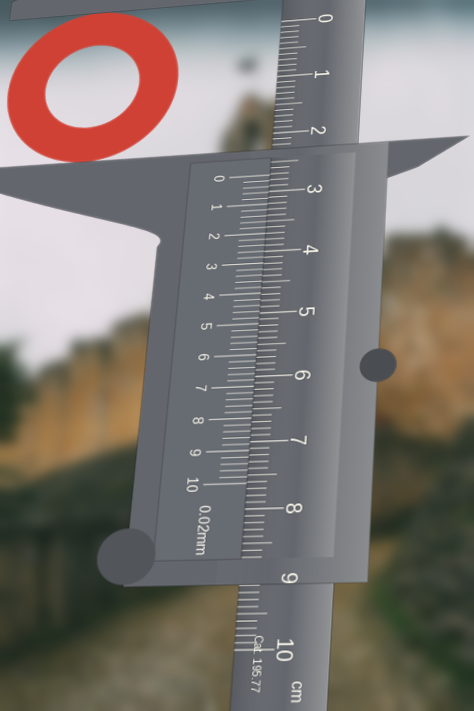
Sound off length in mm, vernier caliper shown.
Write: 27.2 mm
